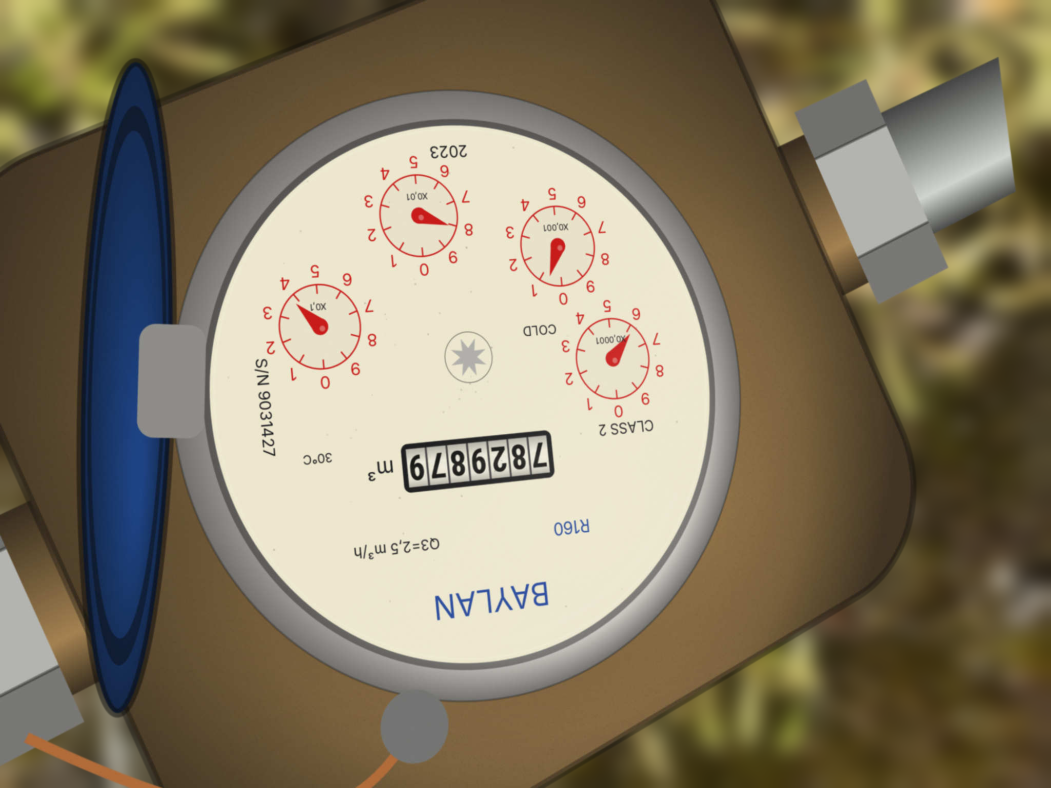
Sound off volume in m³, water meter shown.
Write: 7829879.3806 m³
